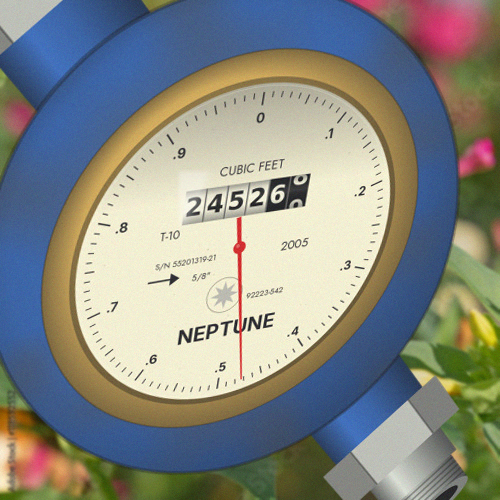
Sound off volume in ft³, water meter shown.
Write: 245268.47 ft³
